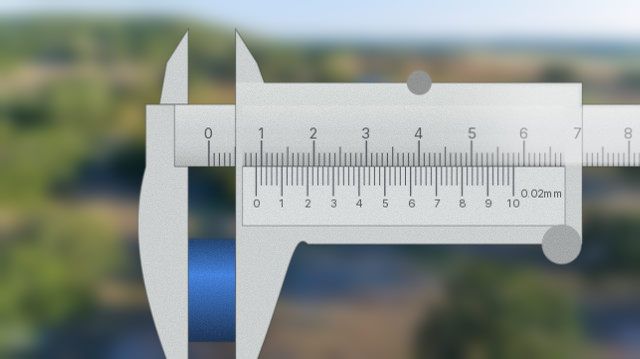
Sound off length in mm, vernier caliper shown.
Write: 9.0 mm
